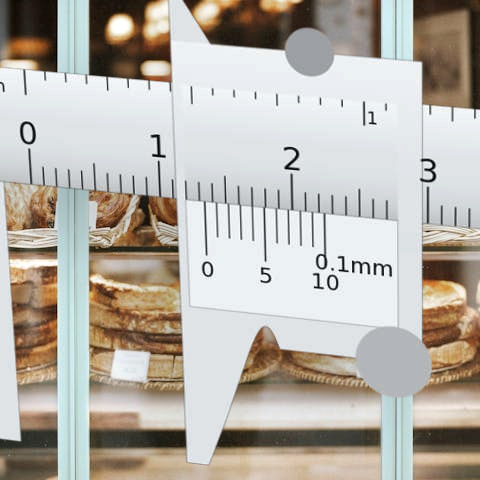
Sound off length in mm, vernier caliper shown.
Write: 13.4 mm
